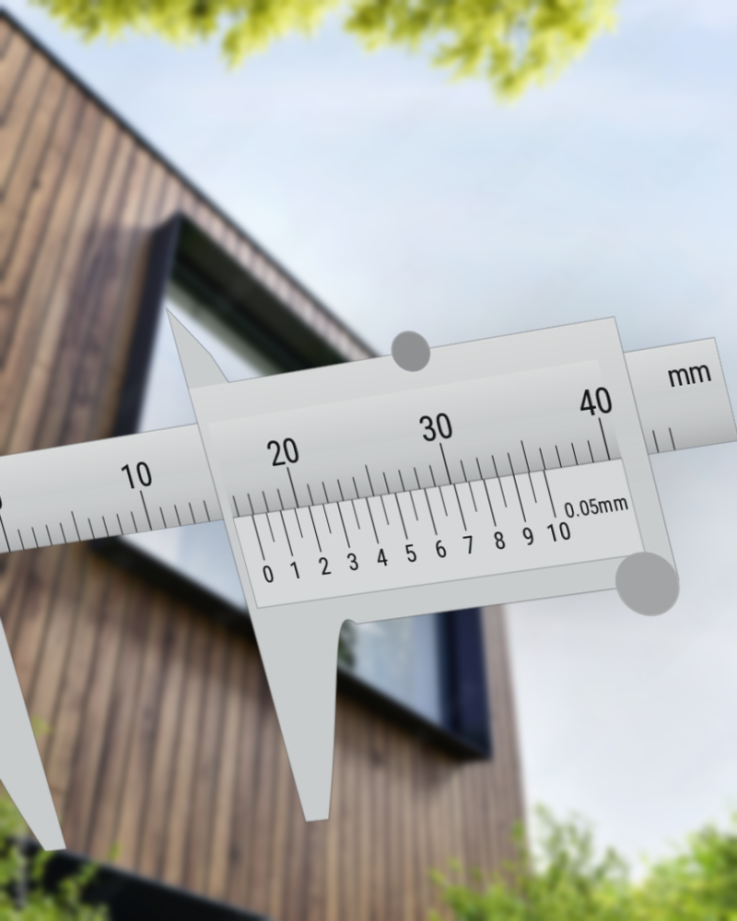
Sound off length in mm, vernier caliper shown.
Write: 16.9 mm
